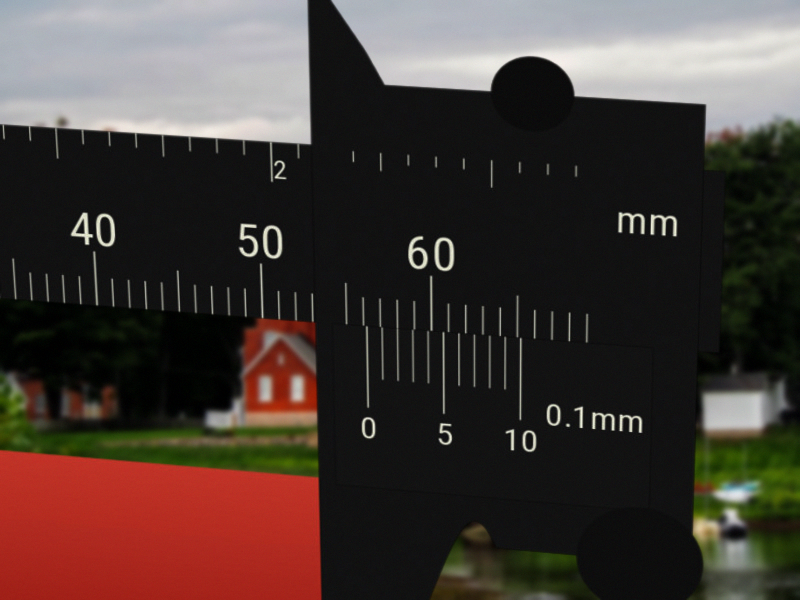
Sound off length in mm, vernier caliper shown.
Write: 56.2 mm
